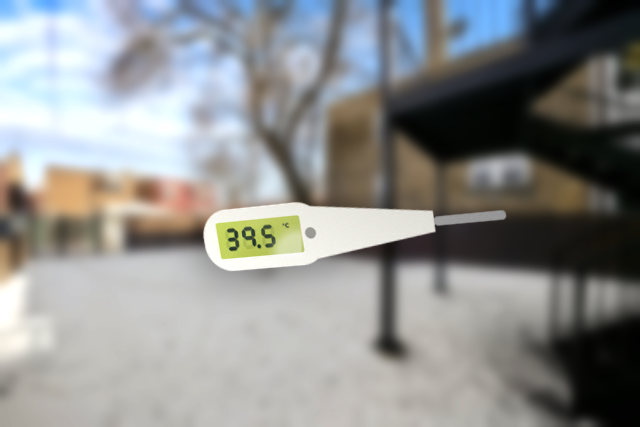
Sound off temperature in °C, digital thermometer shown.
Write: 39.5 °C
